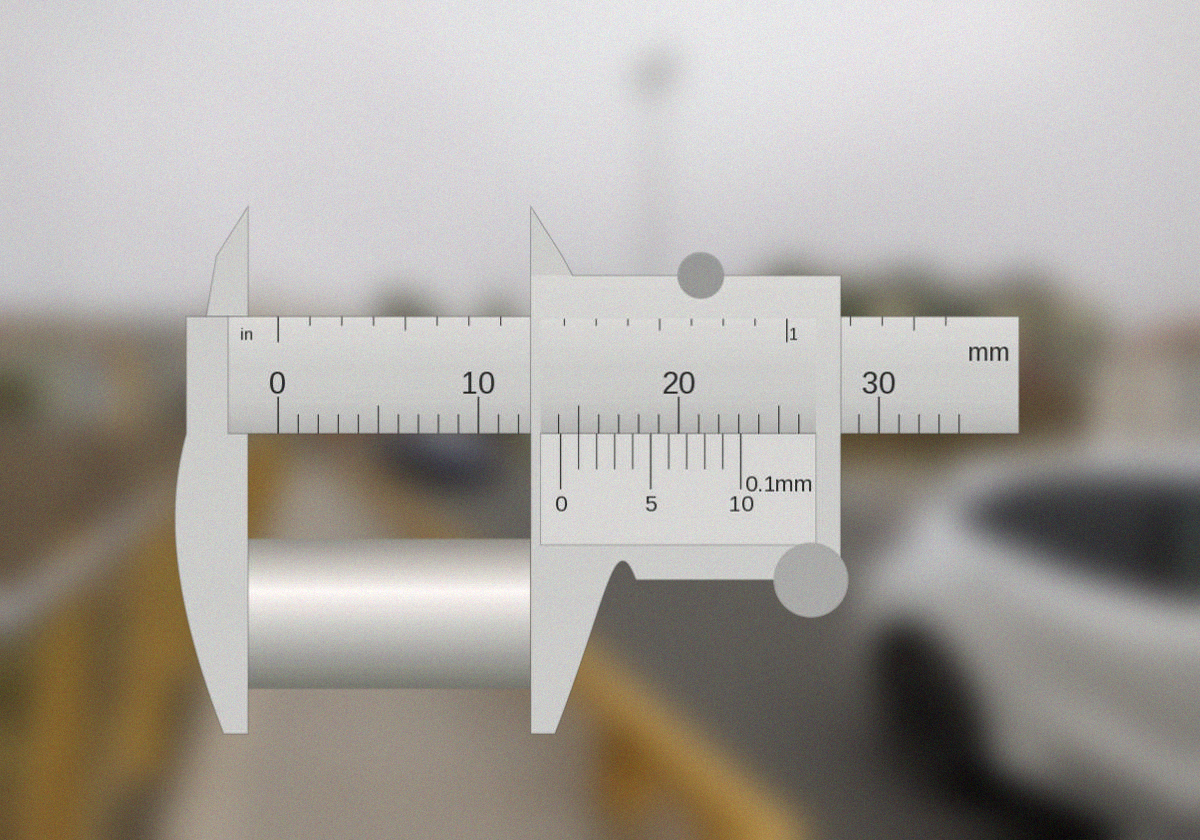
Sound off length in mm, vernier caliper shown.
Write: 14.1 mm
